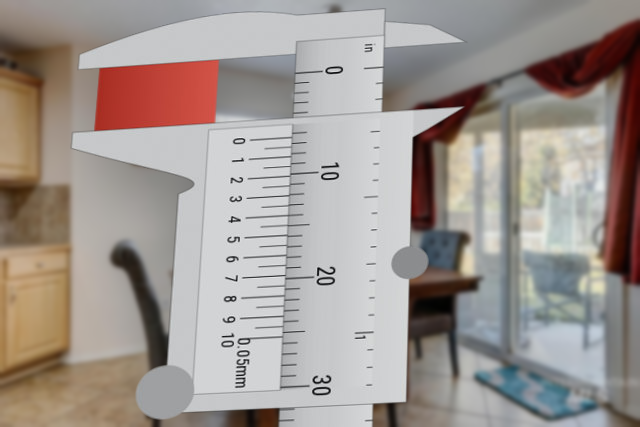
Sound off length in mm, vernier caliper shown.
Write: 6.4 mm
